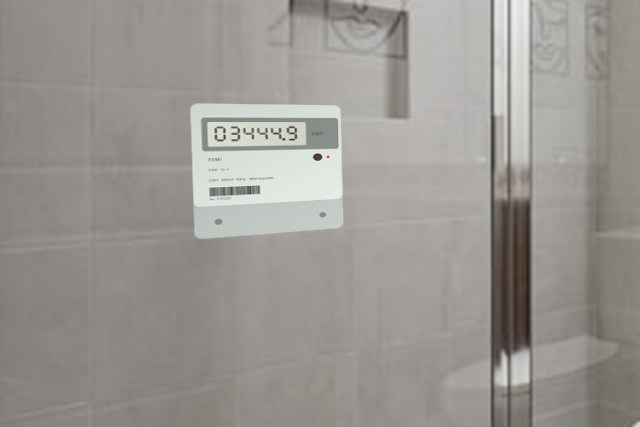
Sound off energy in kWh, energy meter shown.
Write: 3444.9 kWh
